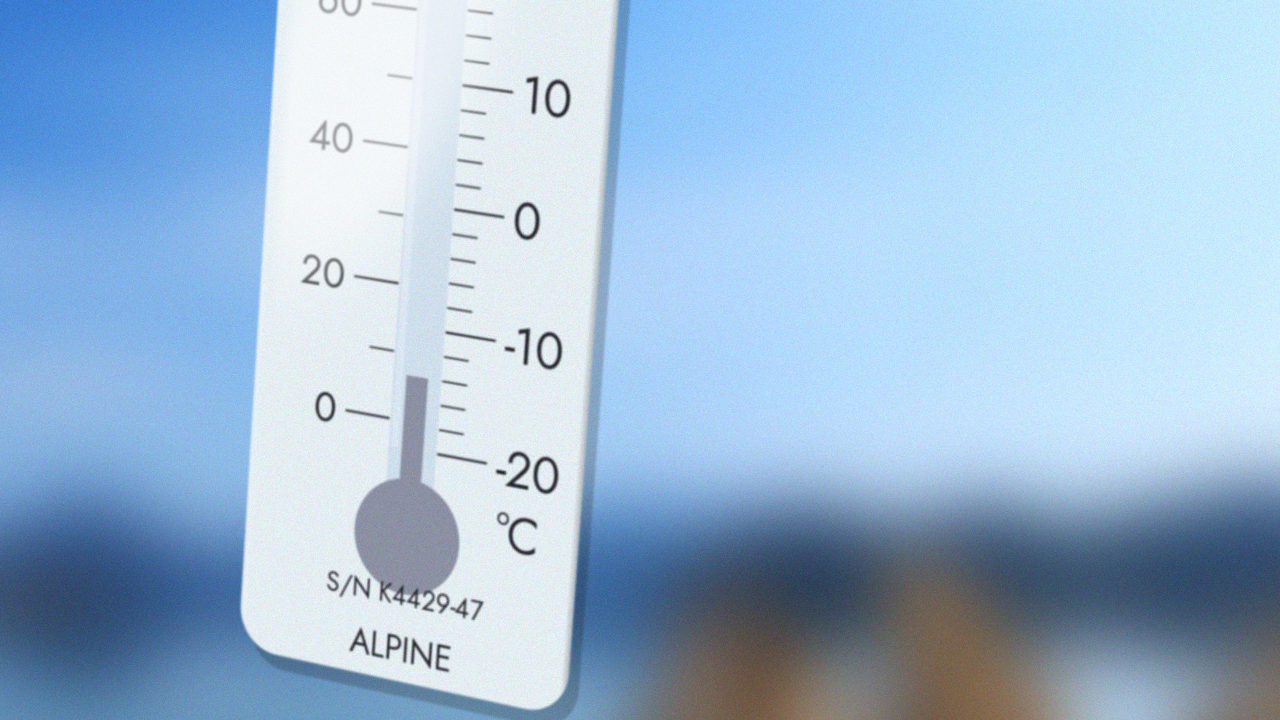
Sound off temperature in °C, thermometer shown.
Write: -14 °C
